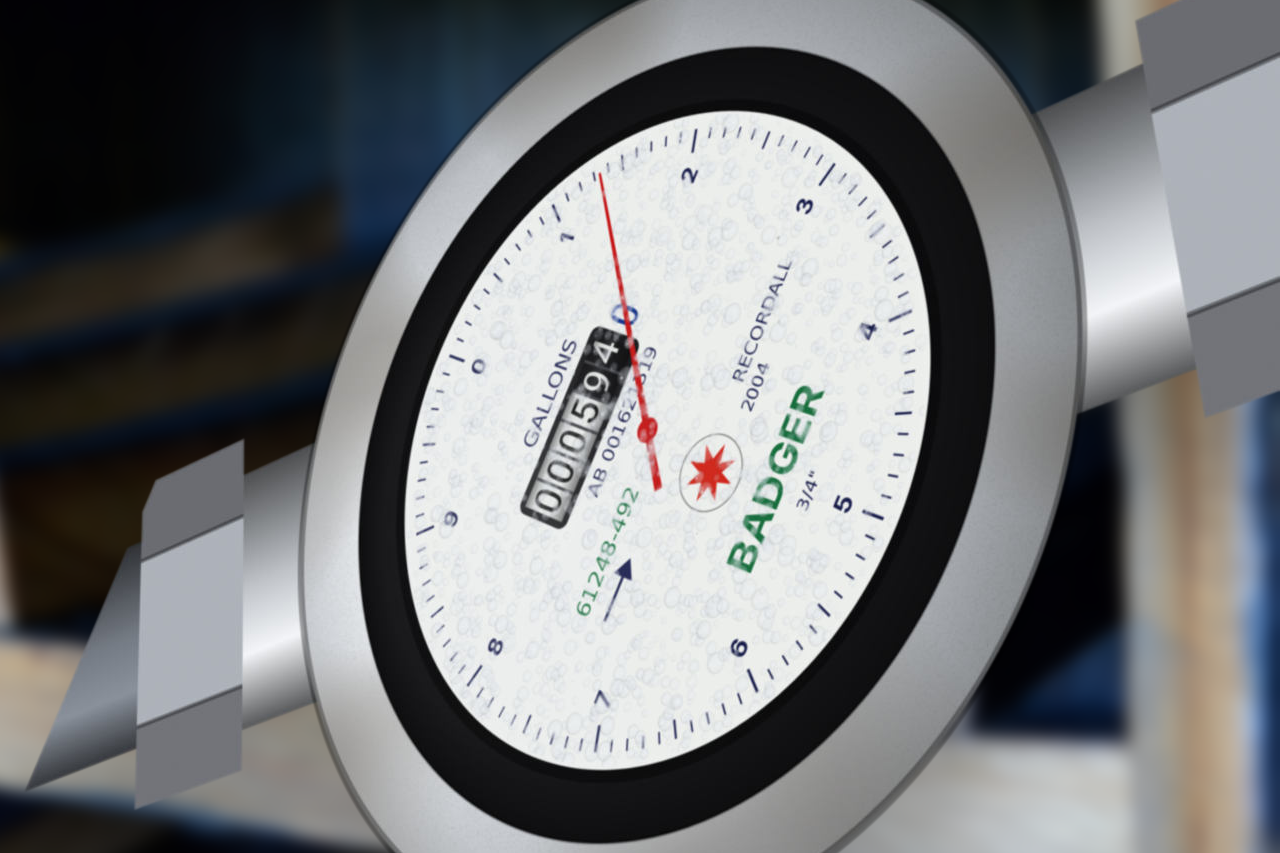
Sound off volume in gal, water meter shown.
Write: 5941.3 gal
